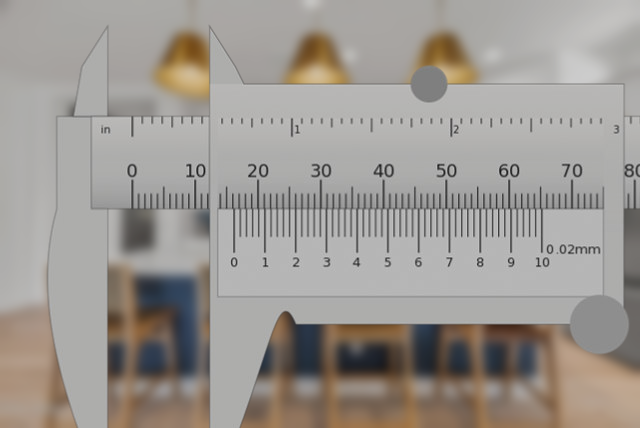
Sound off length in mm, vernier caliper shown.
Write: 16.2 mm
